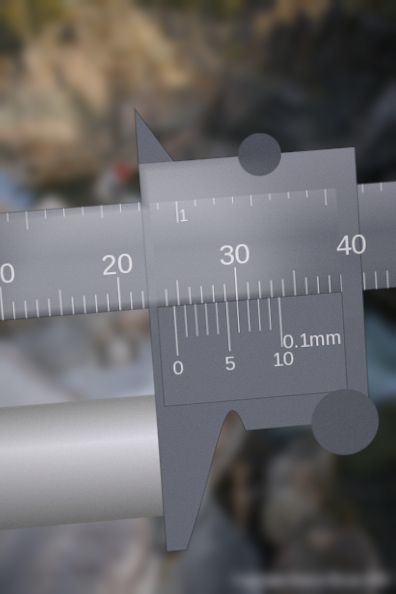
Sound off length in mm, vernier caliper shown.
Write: 24.6 mm
